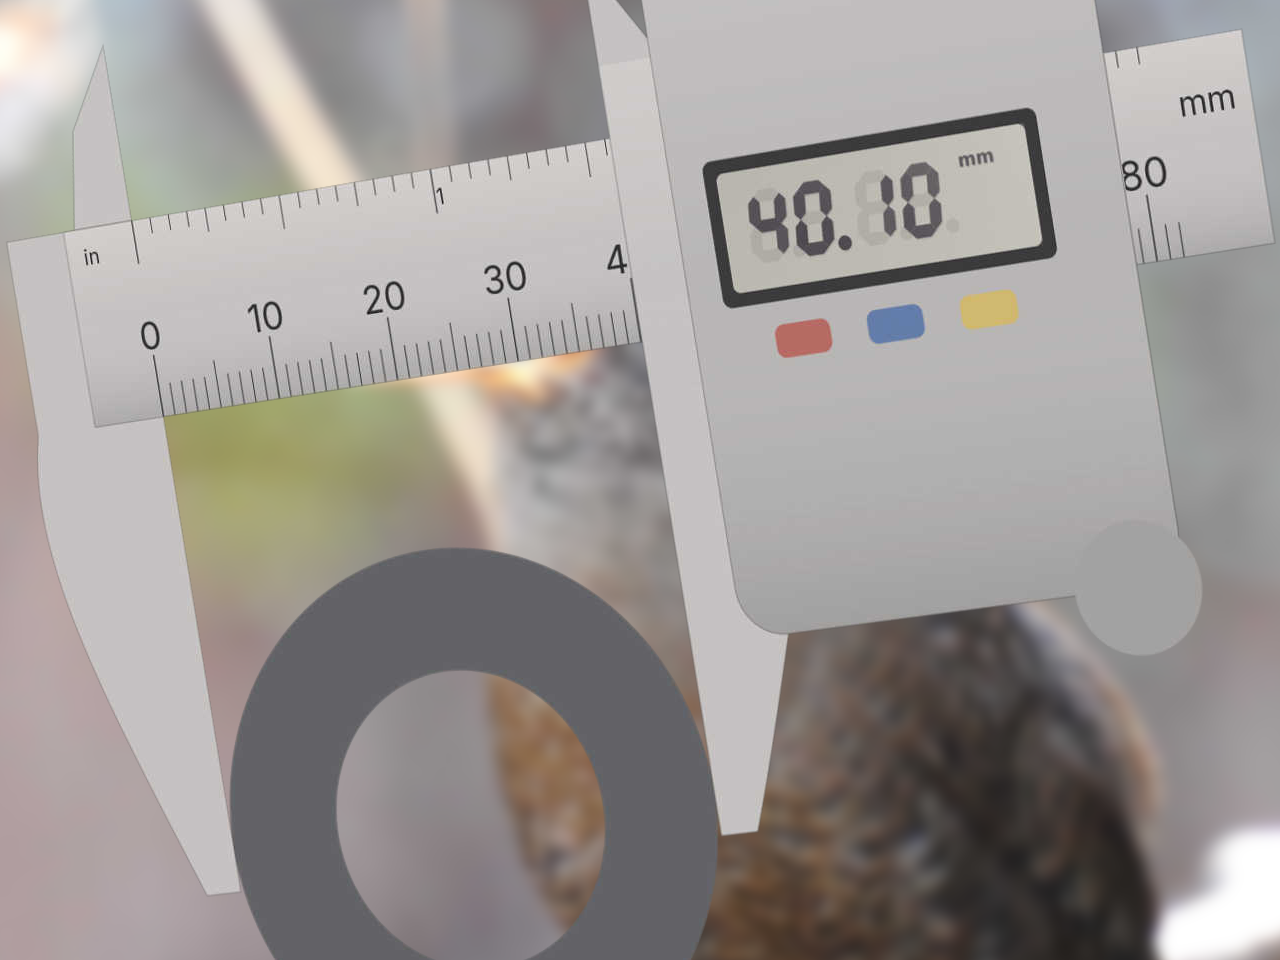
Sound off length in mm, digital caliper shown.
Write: 40.10 mm
